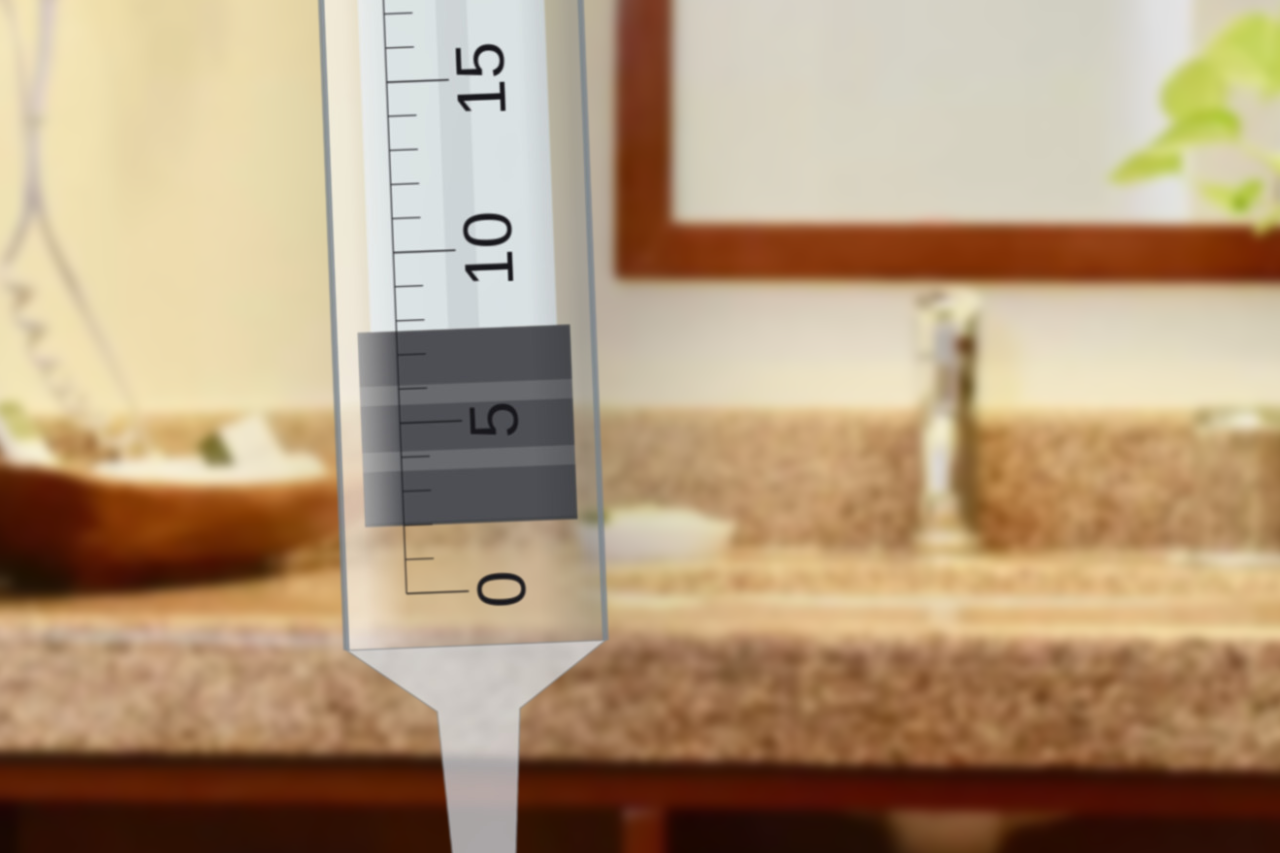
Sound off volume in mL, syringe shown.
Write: 2 mL
